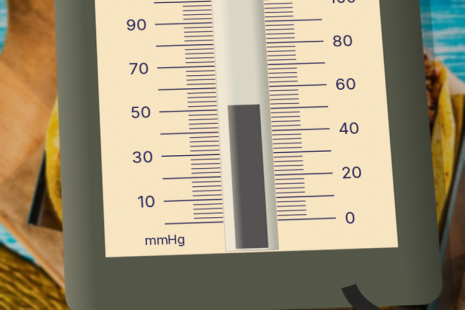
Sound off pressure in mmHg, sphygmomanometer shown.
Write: 52 mmHg
